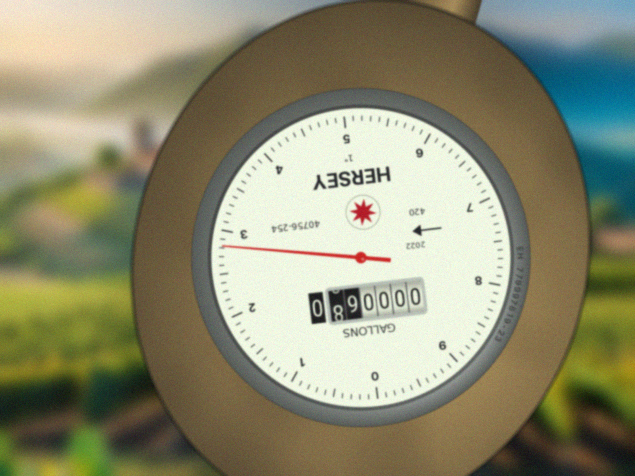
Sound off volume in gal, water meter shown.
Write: 682.8 gal
